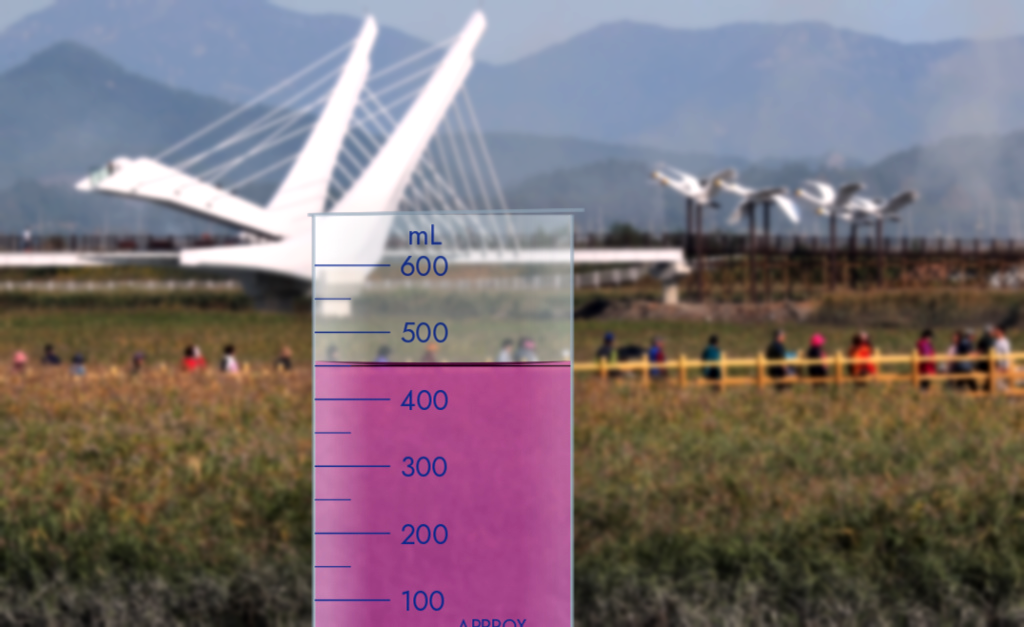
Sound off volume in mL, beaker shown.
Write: 450 mL
